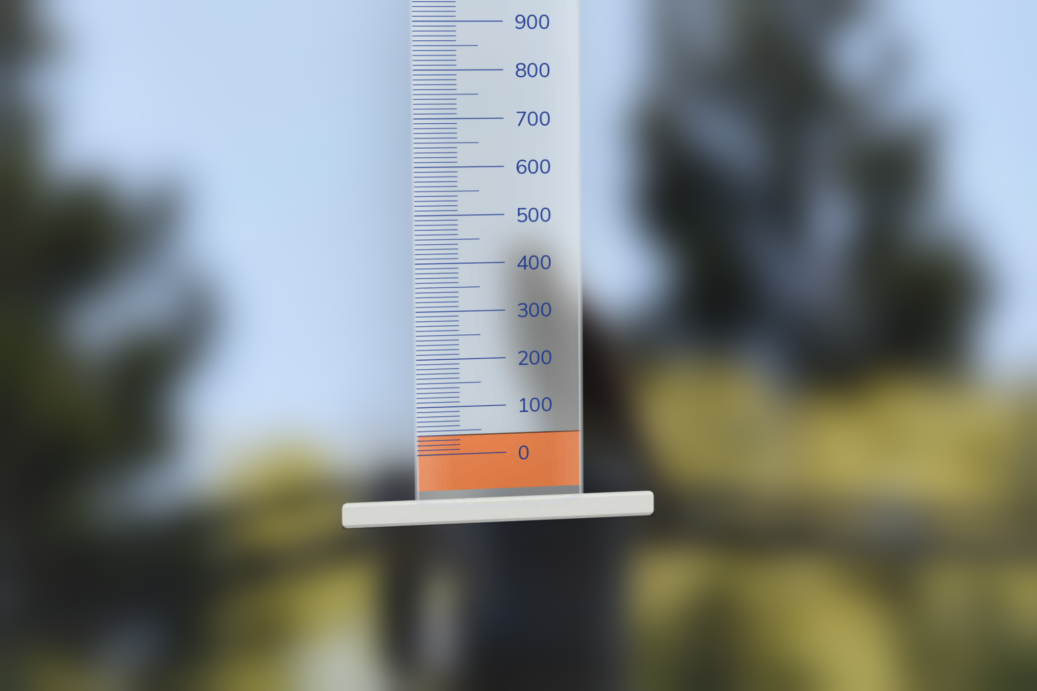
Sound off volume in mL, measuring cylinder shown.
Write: 40 mL
